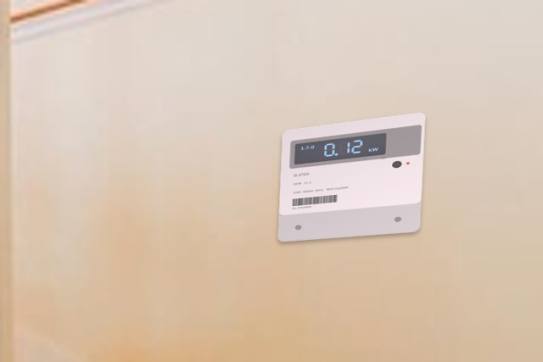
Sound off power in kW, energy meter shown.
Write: 0.12 kW
